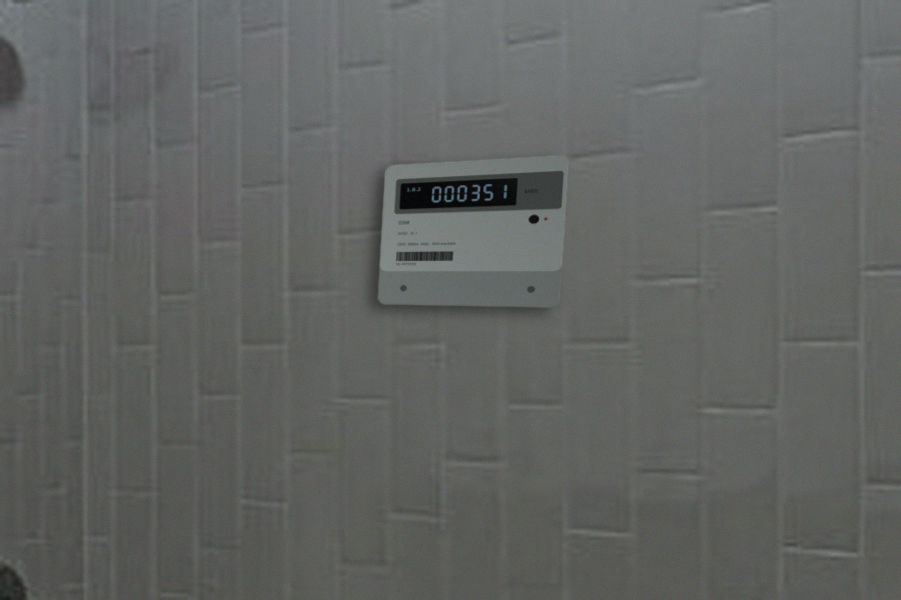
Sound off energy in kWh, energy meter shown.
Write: 351 kWh
